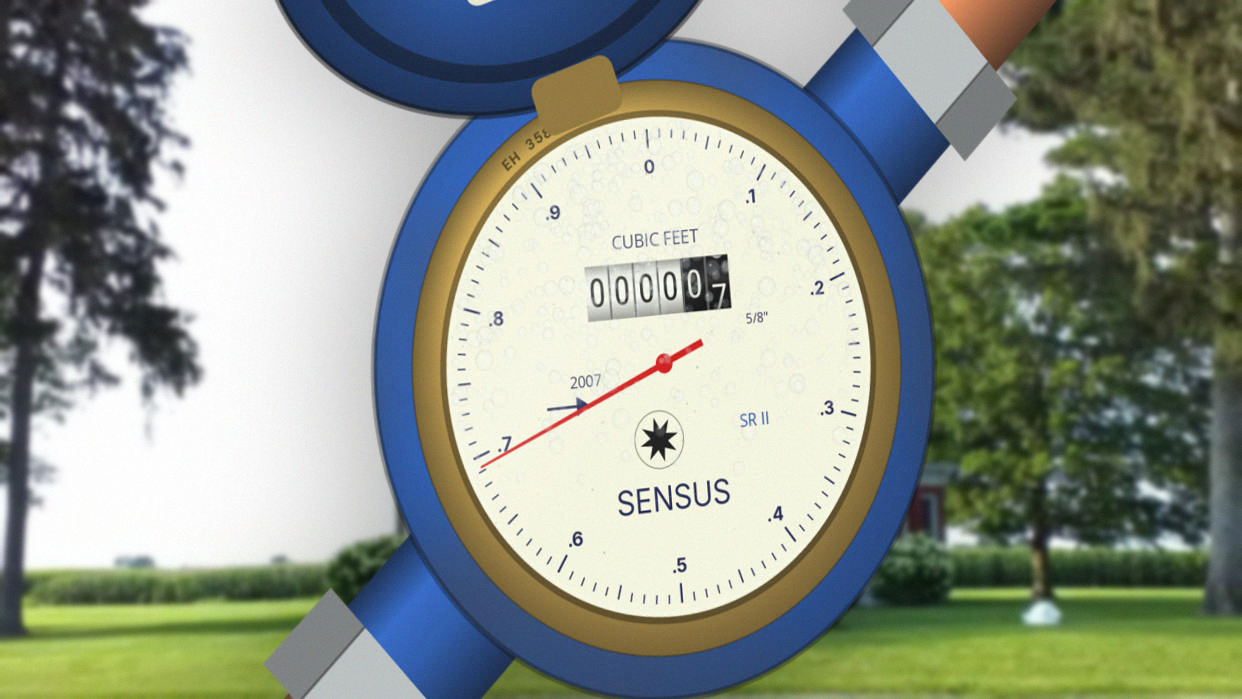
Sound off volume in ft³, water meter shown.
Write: 6.69 ft³
